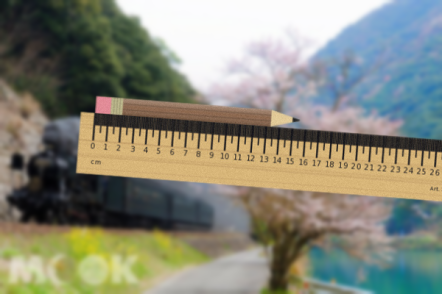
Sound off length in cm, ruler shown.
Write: 15.5 cm
